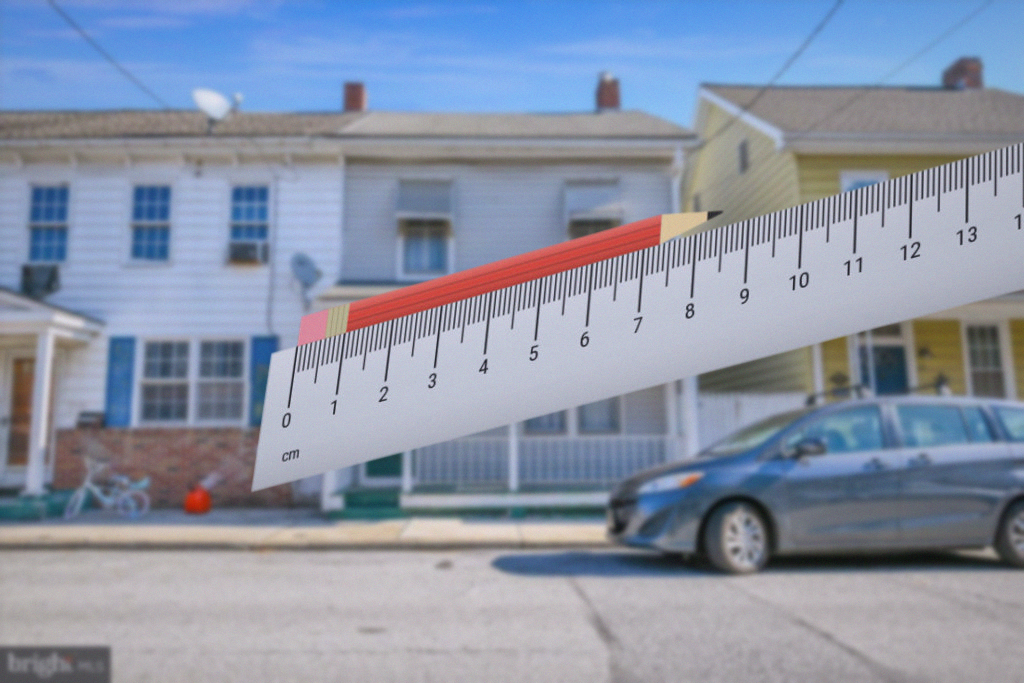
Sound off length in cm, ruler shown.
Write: 8.5 cm
